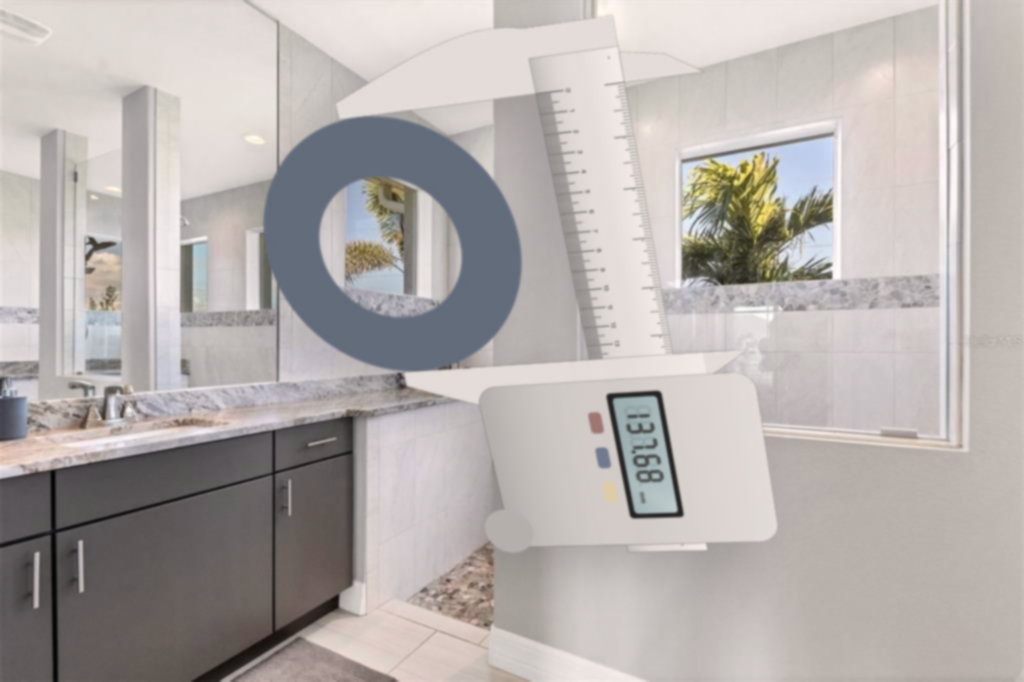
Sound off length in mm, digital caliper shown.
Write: 137.68 mm
